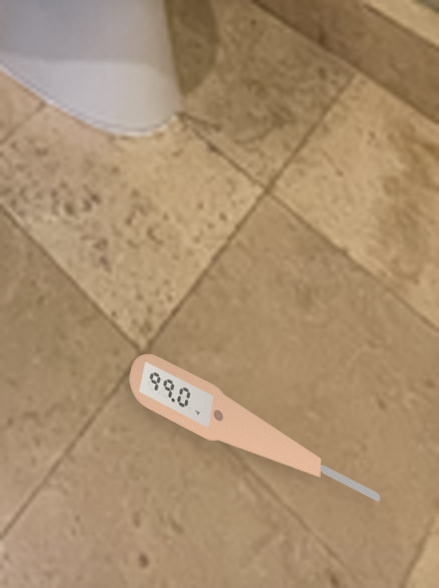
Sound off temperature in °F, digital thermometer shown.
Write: 99.0 °F
